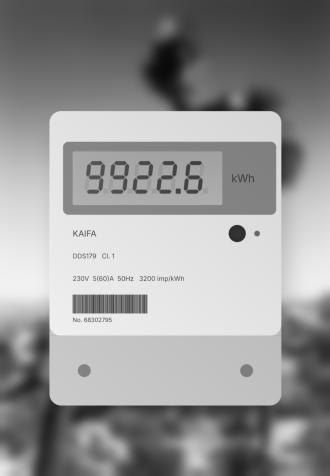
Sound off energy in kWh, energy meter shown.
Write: 9922.6 kWh
